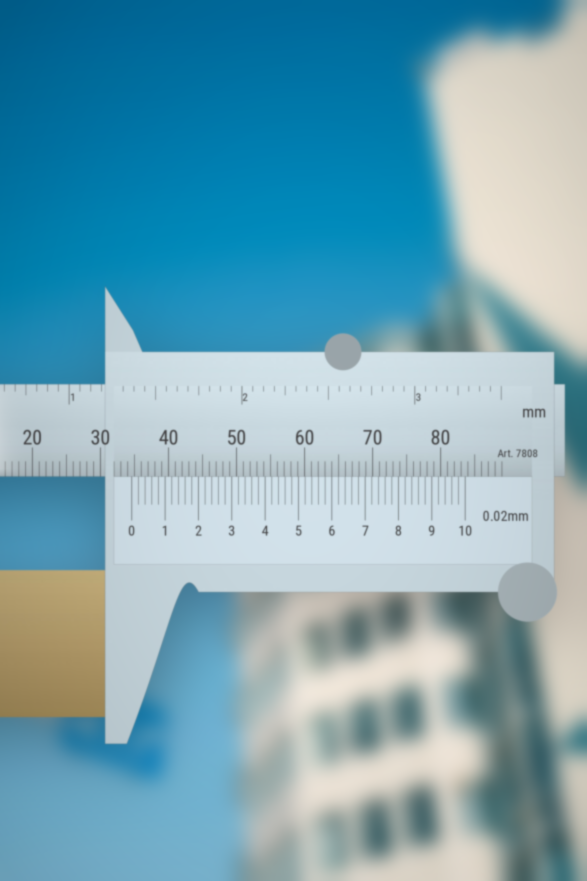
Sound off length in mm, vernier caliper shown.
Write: 34.6 mm
